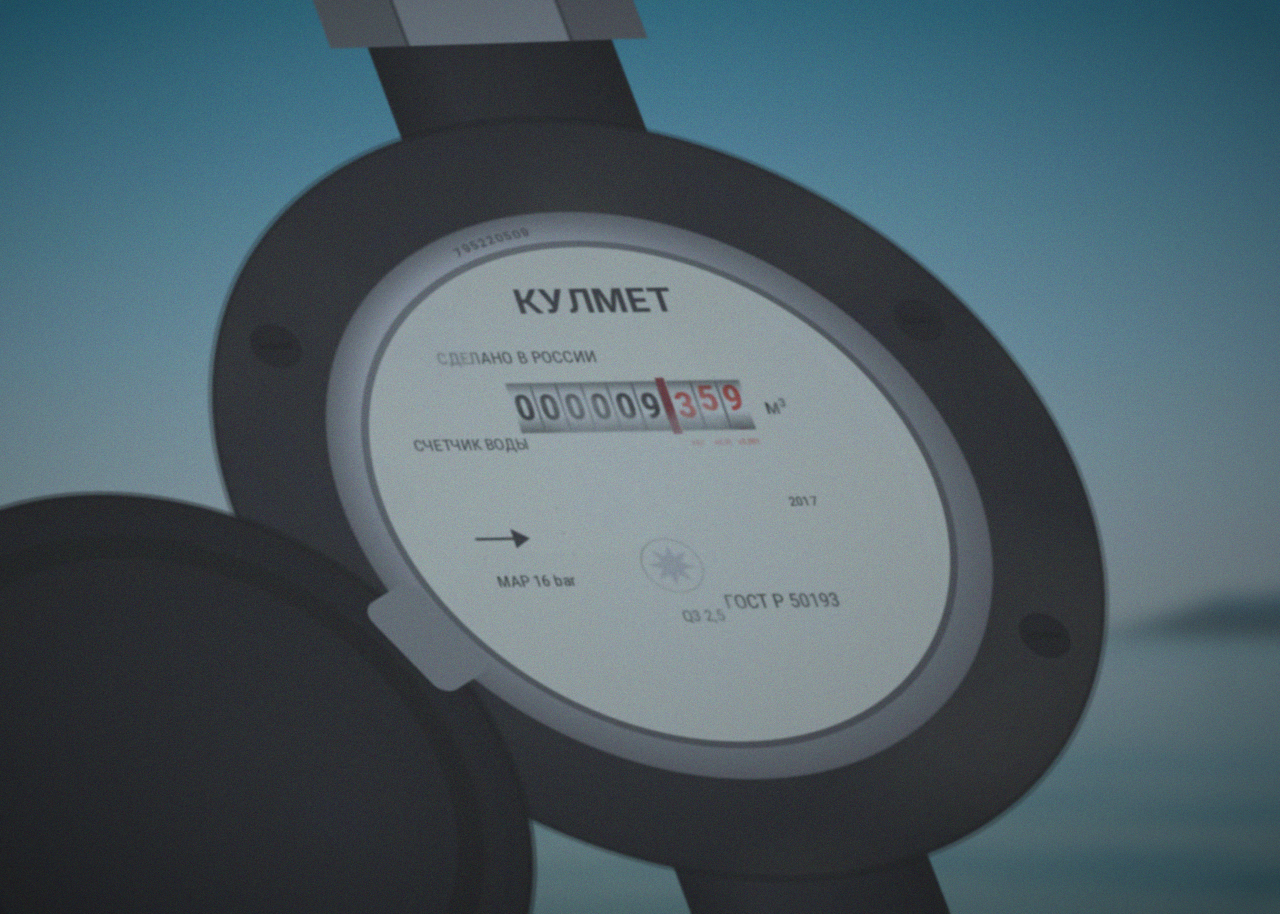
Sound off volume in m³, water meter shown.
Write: 9.359 m³
